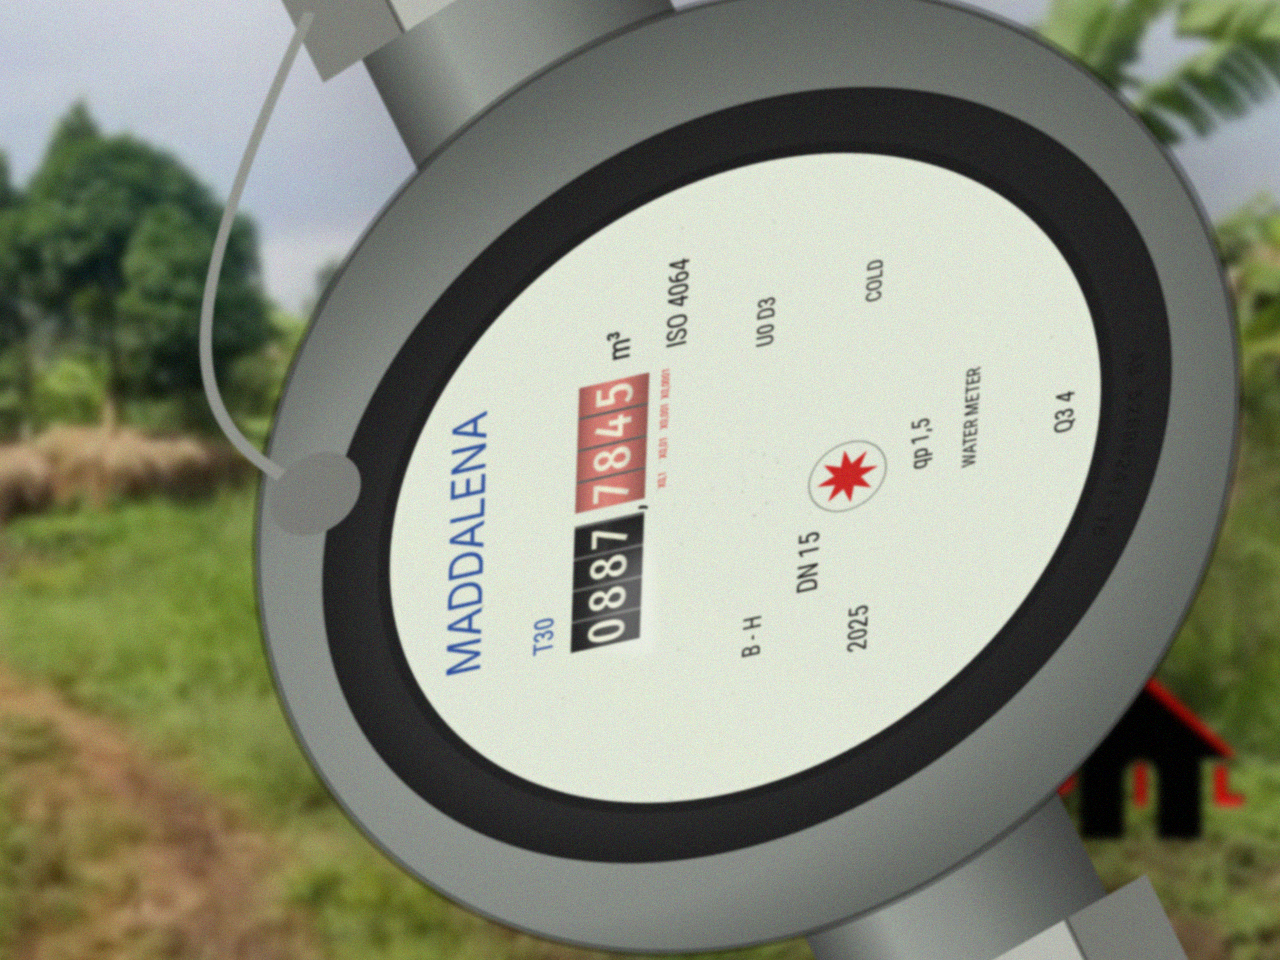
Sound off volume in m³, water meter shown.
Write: 887.7845 m³
